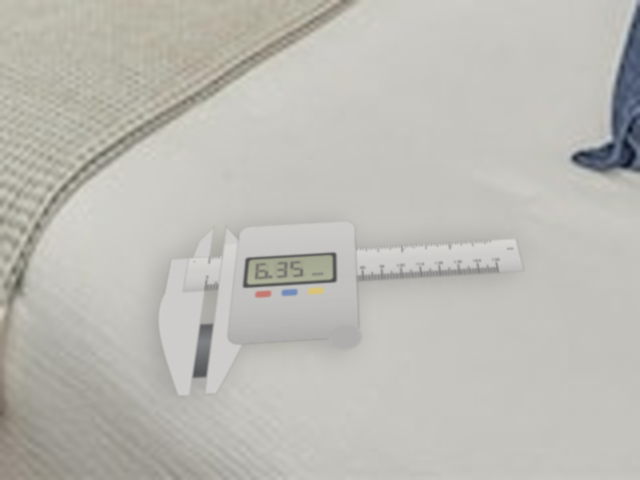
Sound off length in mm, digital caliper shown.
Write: 6.35 mm
